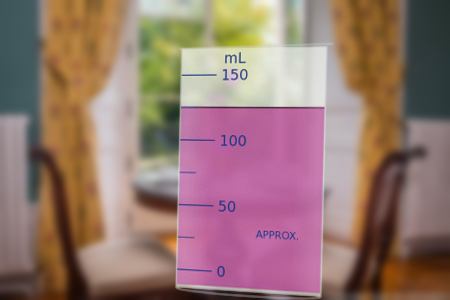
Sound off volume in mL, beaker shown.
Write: 125 mL
